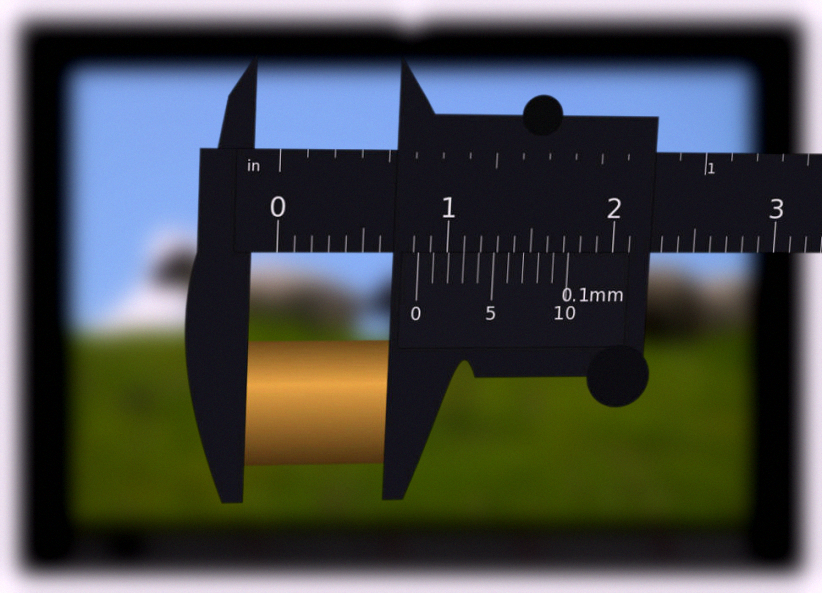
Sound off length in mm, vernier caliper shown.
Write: 8.3 mm
